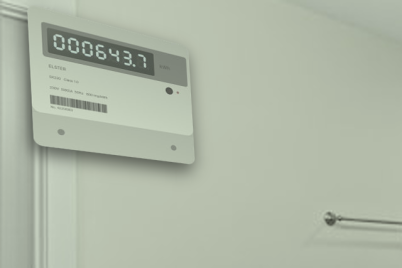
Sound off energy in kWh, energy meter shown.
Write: 643.7 kWh
